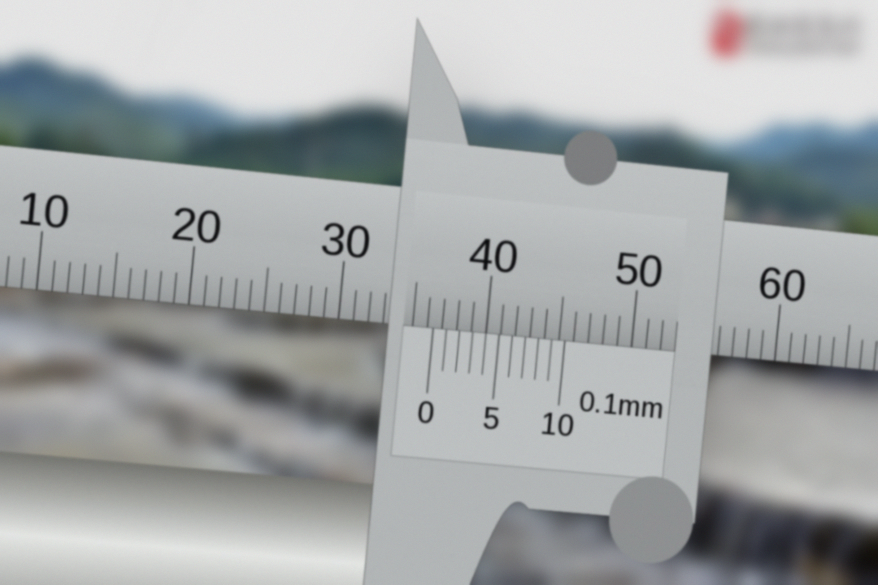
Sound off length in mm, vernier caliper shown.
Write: 36.4 mm
